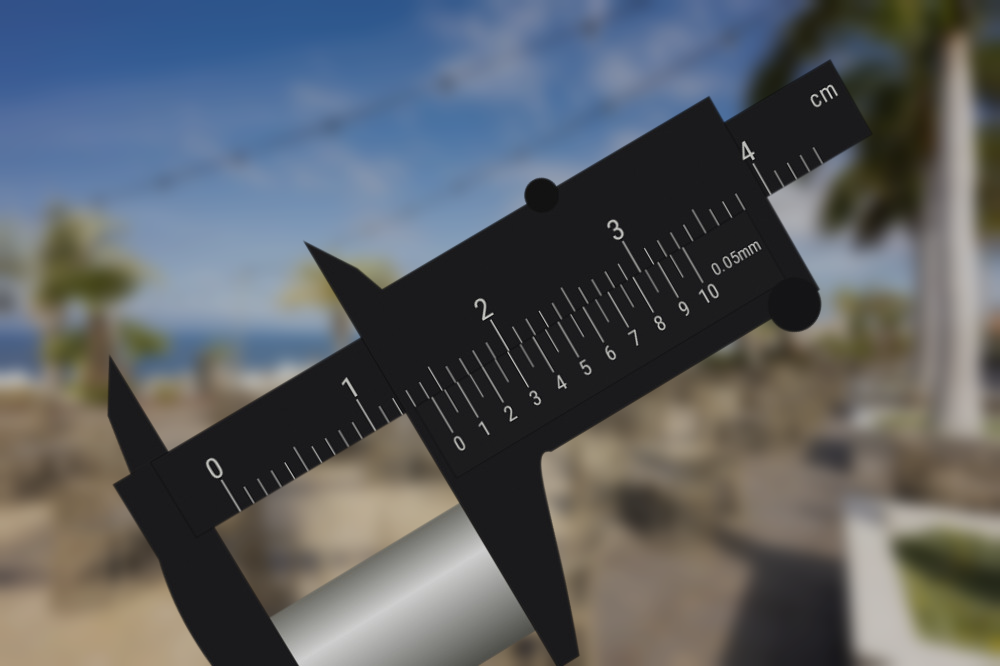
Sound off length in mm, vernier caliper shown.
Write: 14.2 mm
